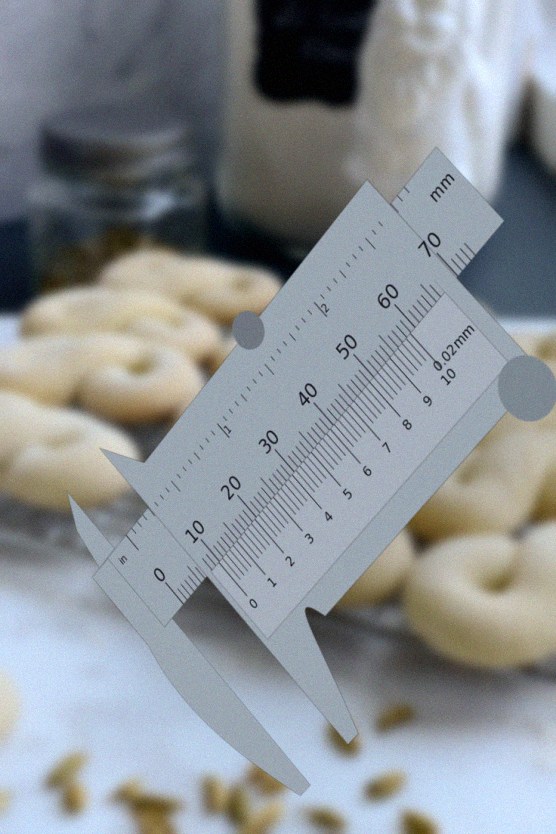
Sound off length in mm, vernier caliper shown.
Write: 9.8 mm
